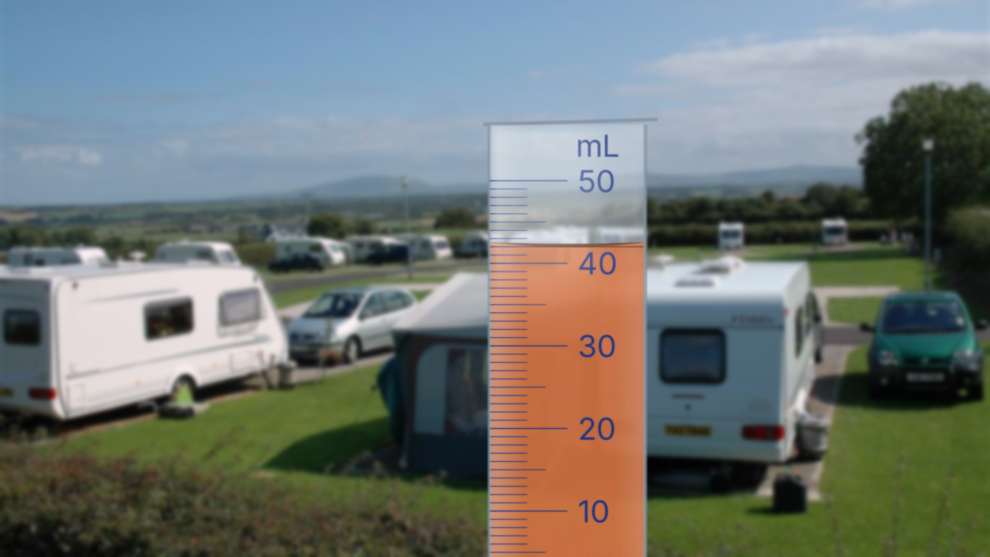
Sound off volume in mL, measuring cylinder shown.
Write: 42 mL
